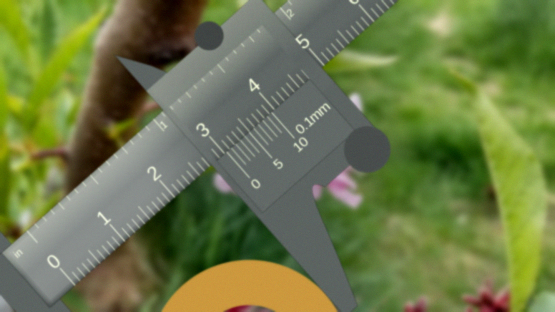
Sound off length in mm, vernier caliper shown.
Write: 30.4 mm
